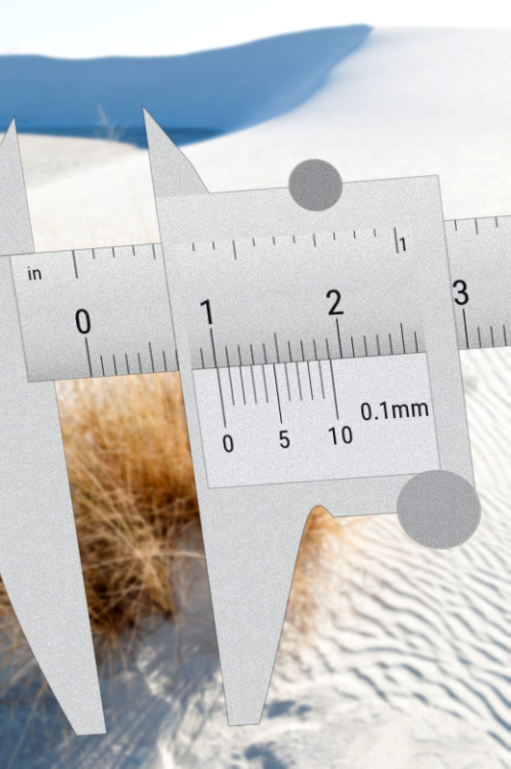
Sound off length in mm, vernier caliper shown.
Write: 10.1 mm
